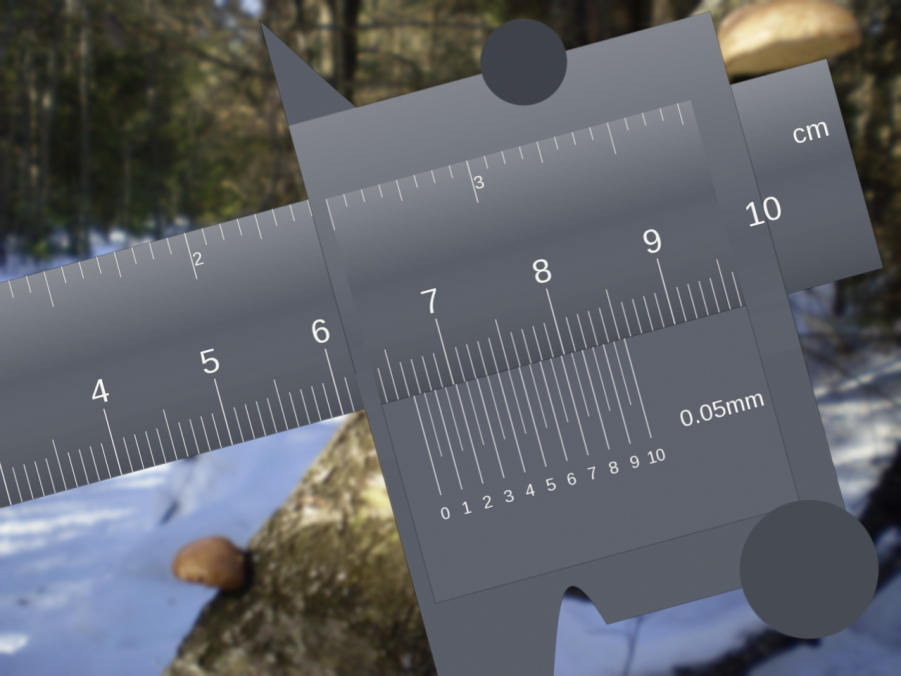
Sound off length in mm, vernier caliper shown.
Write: 66.4 mm
